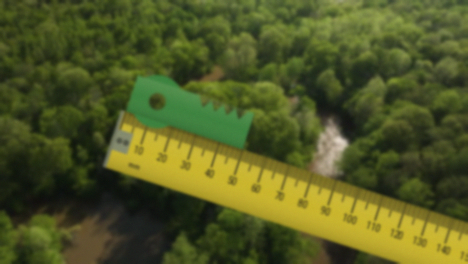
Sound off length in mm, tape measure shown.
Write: 50 mm
